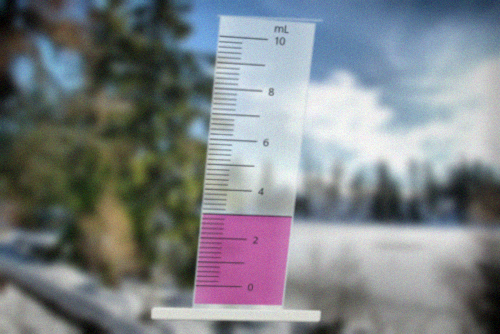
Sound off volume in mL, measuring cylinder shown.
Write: 3 mL
